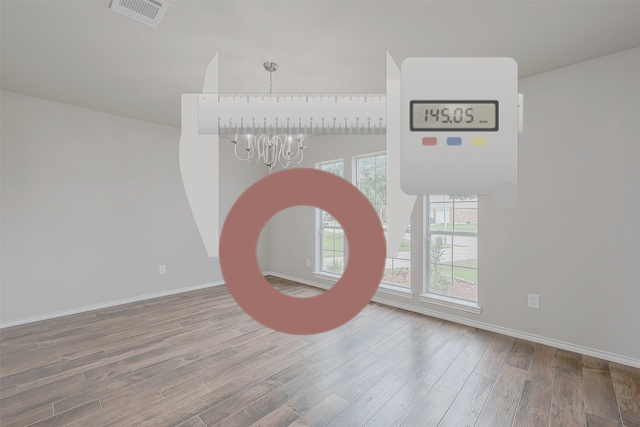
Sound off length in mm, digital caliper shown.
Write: 145.05 mm
